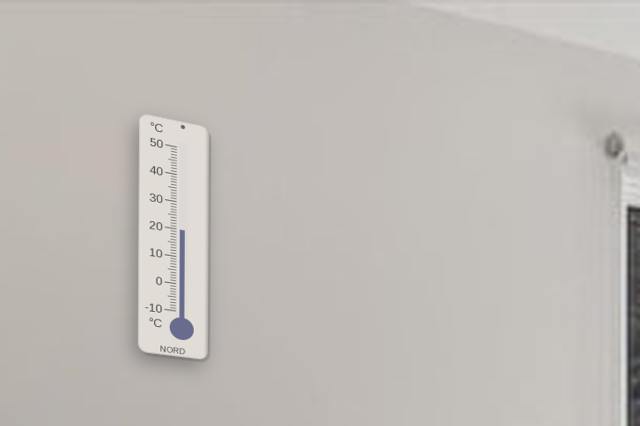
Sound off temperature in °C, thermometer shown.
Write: 20 °C
